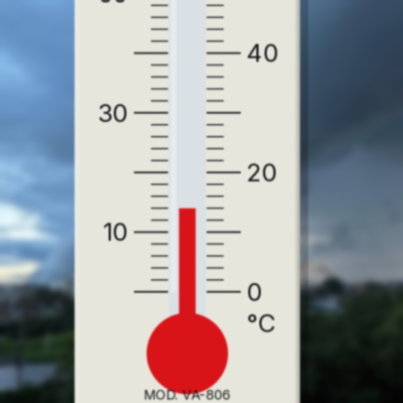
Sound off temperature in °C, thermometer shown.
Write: 14 °C
